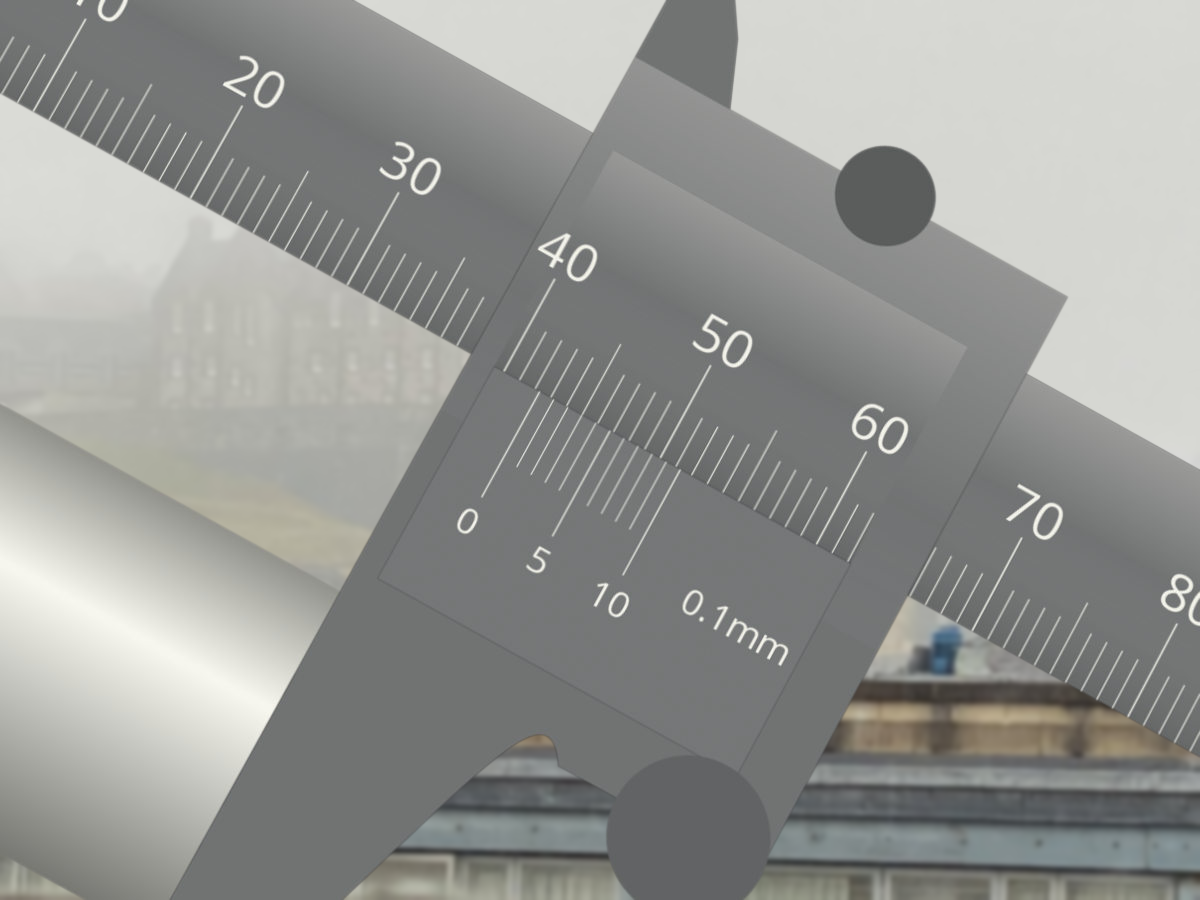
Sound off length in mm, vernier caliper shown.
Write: 42.3 mm
